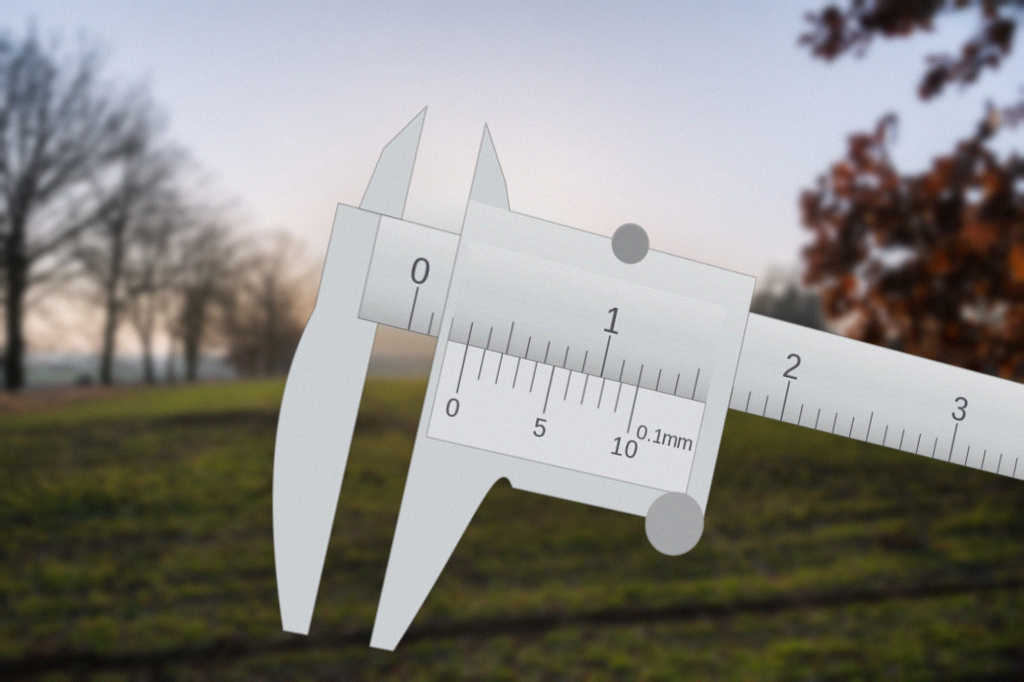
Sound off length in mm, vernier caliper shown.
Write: 3.0 mm
